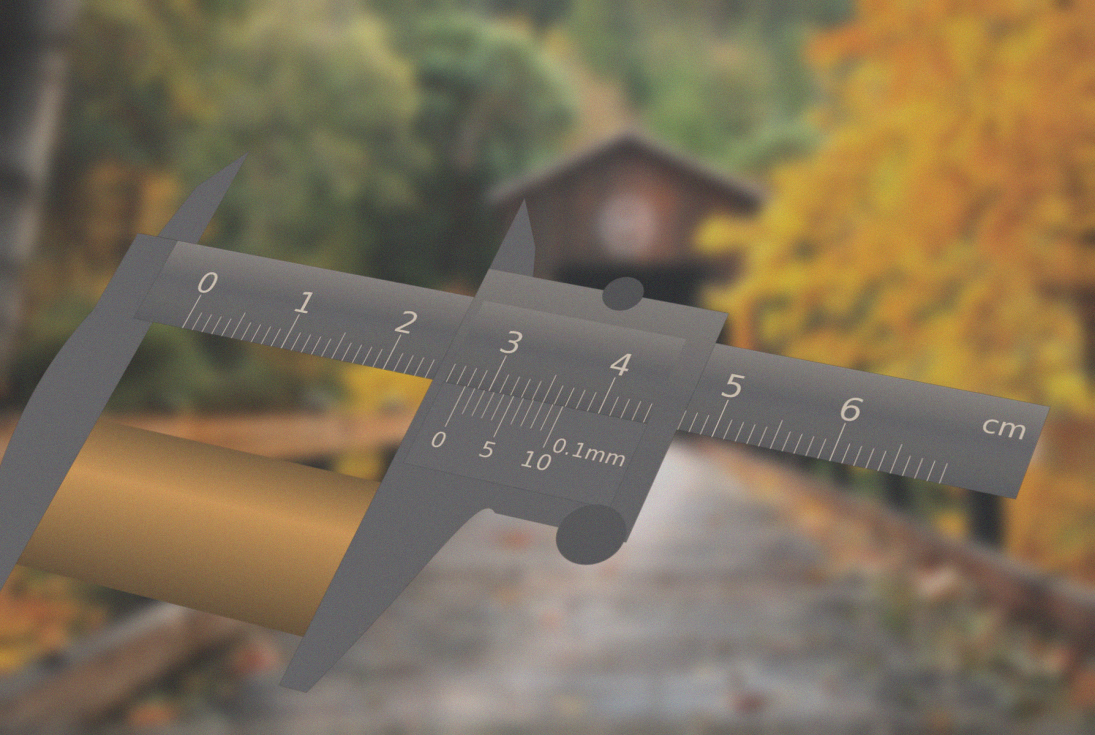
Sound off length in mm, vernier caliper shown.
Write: 27.8 mm
